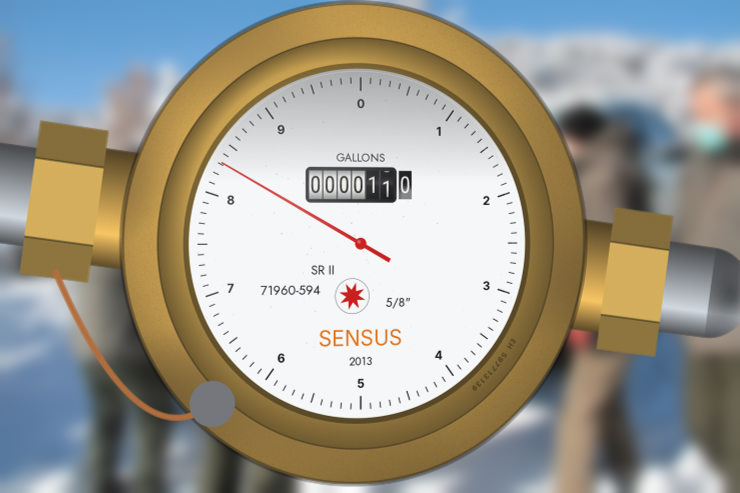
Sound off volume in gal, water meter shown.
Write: 108.3 gal
